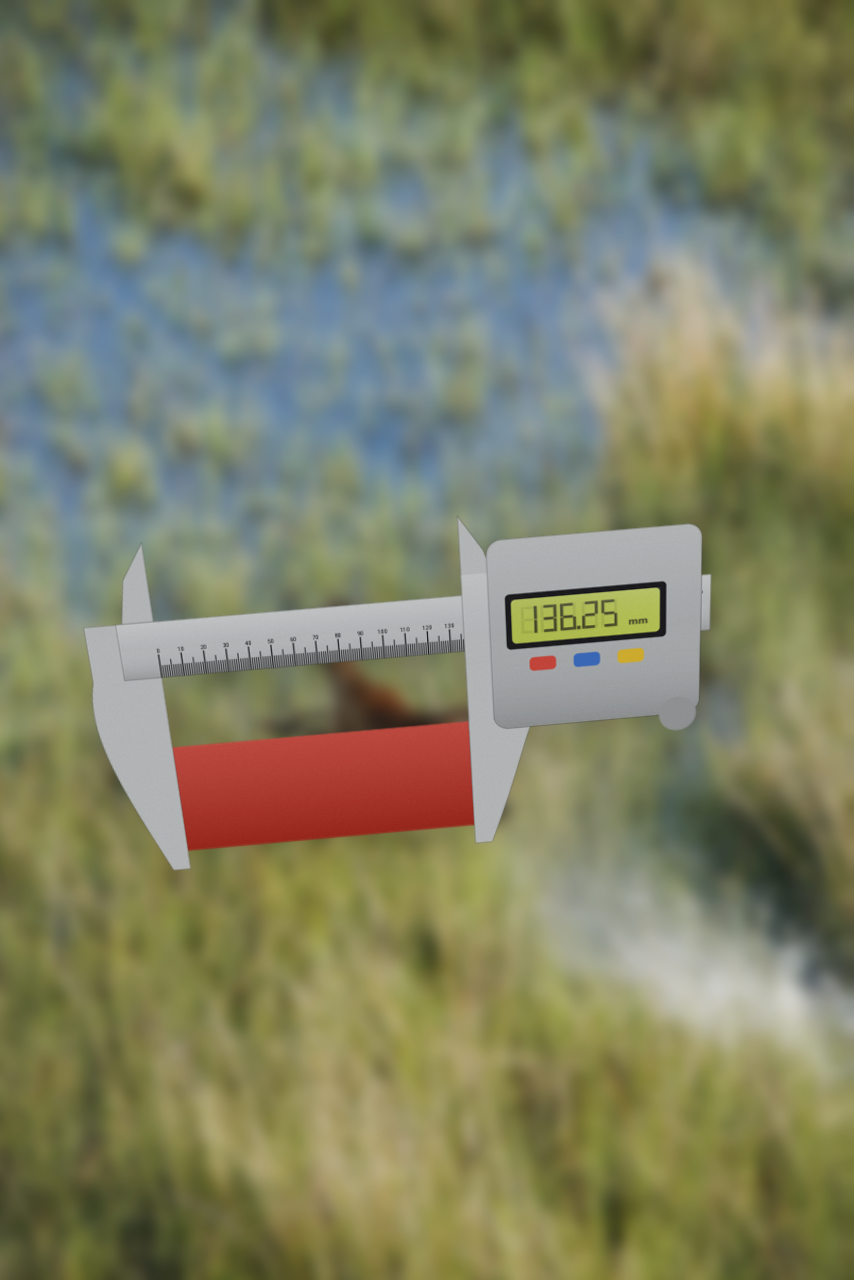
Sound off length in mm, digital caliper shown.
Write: 136.25 mm
